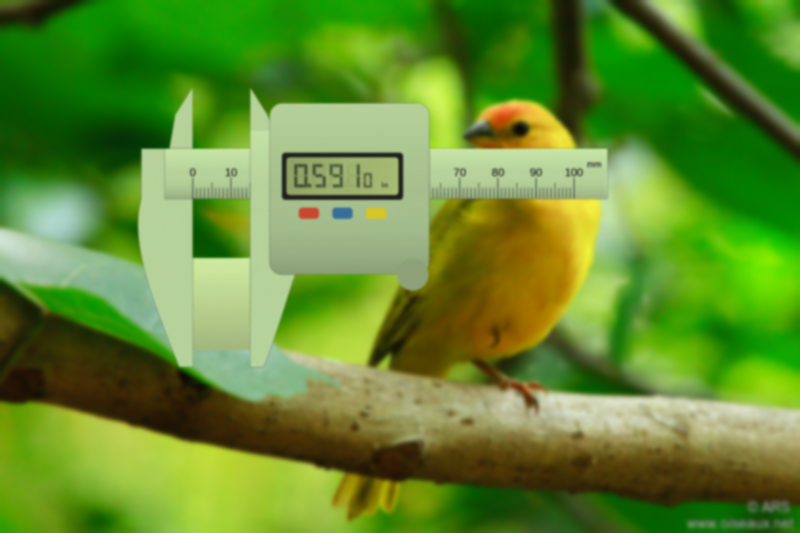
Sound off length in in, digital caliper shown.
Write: 0.5910 in
